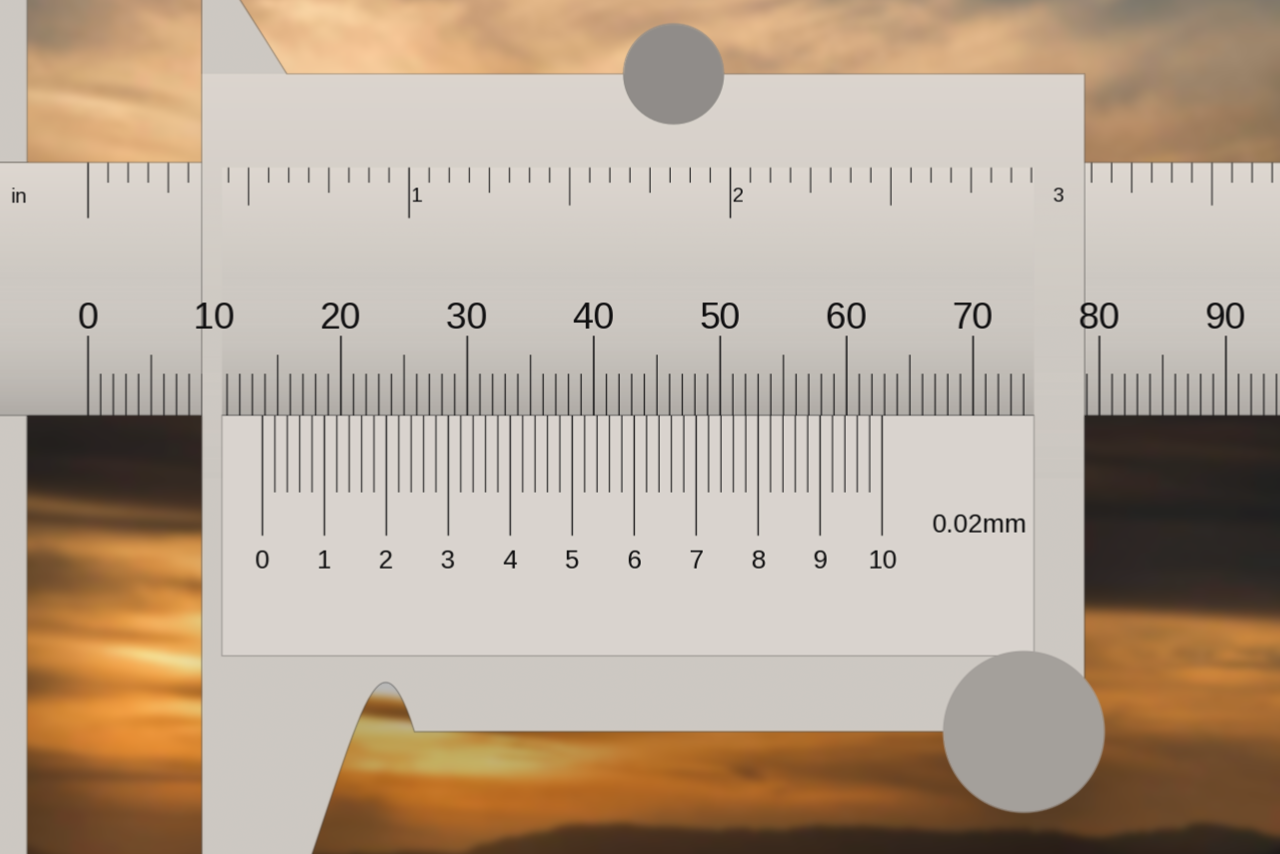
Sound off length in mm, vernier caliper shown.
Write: 13.8 mm
